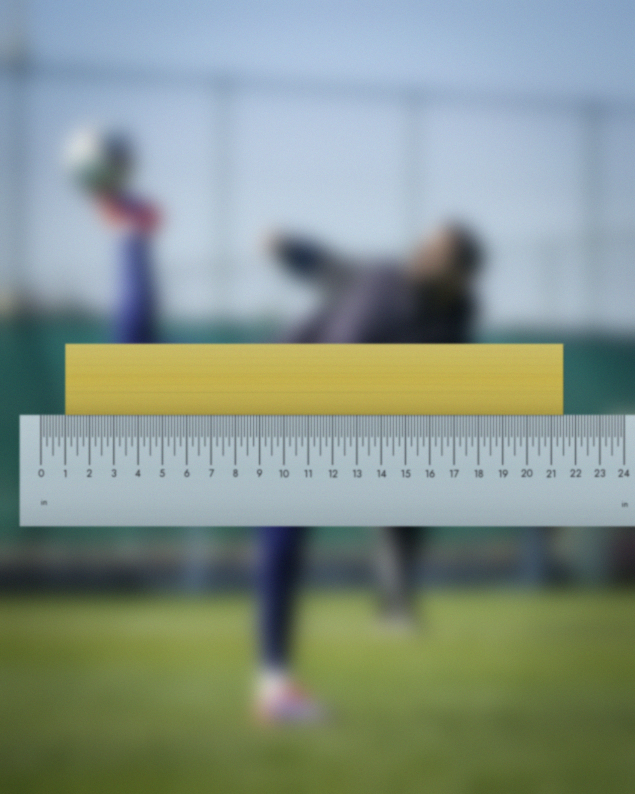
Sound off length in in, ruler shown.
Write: 20.5 in
